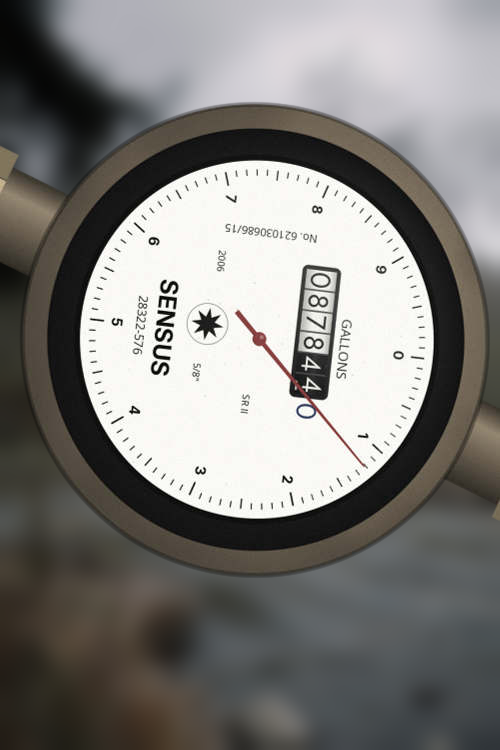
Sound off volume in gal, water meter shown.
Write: 878441.2 gal
